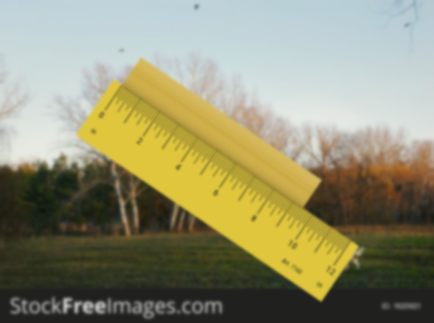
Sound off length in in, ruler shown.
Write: 9.5 in
